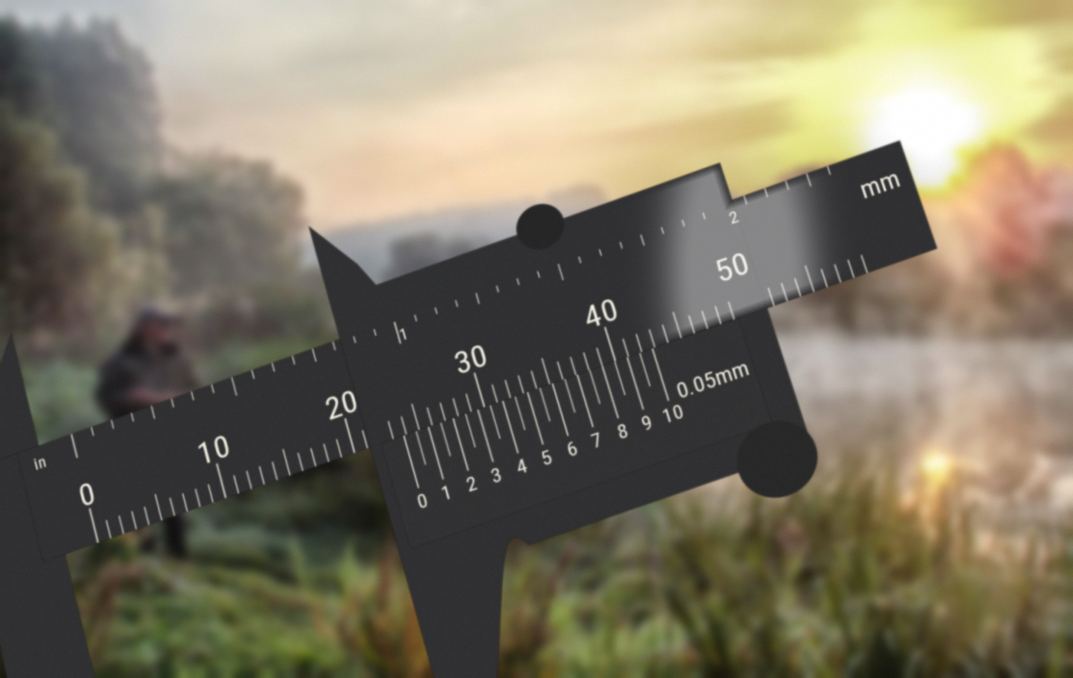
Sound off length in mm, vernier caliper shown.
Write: 23.8 mm
